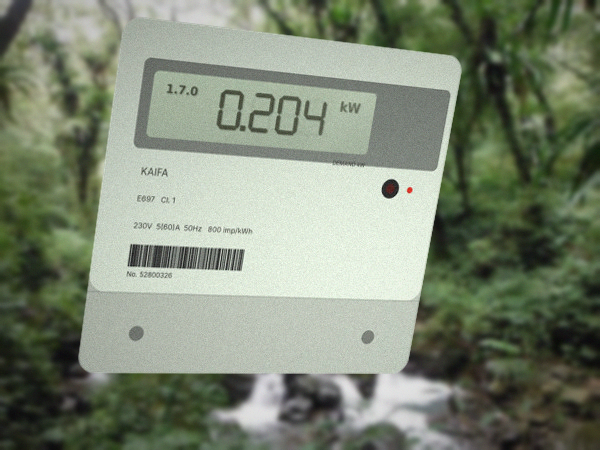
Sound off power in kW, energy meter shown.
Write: 0.204 kW
